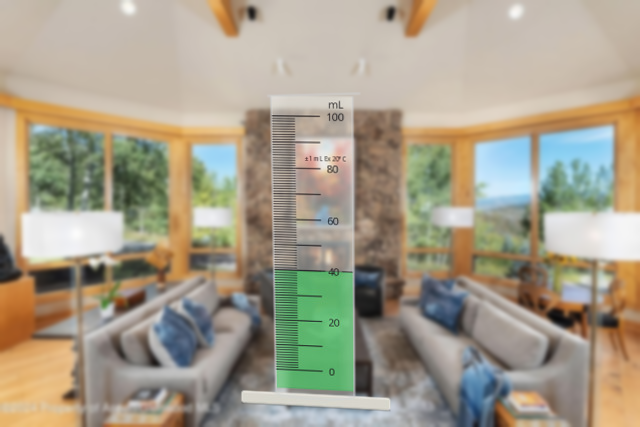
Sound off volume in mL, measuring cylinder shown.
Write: 40 mL
